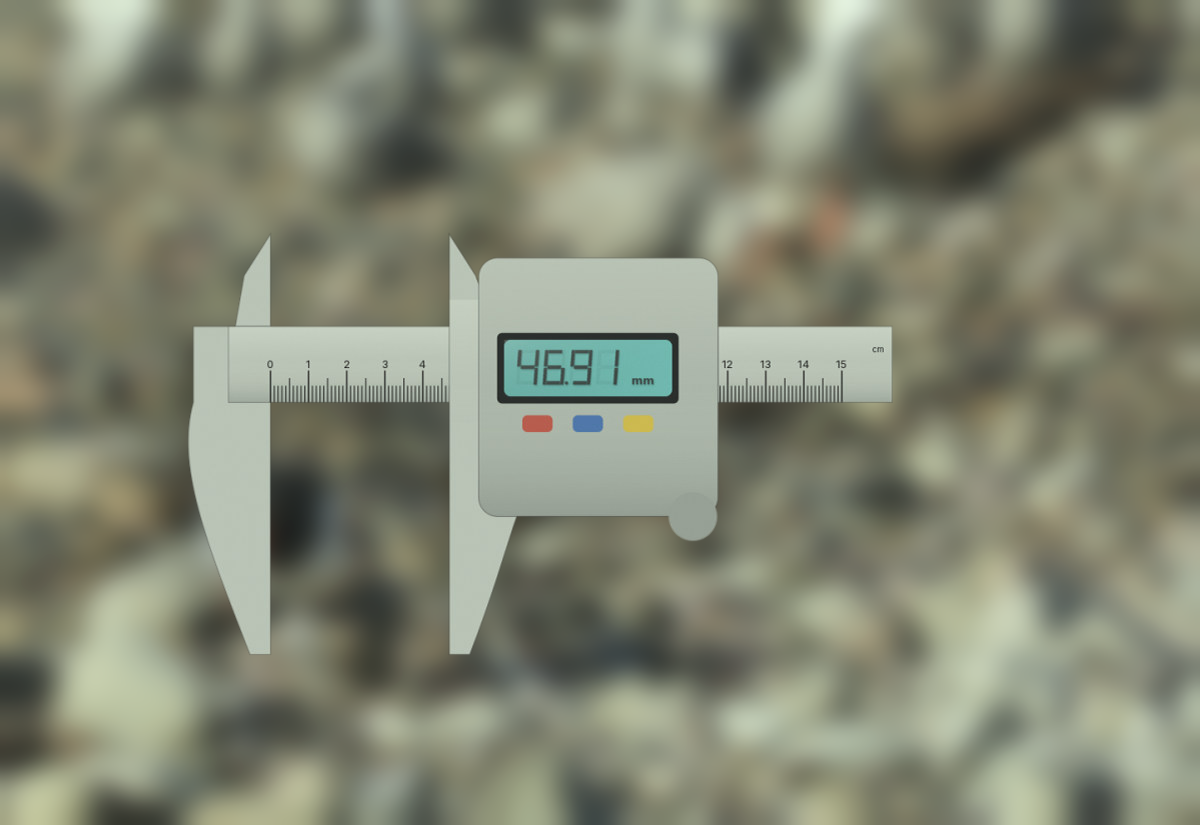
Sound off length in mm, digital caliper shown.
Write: 46.91 mm
